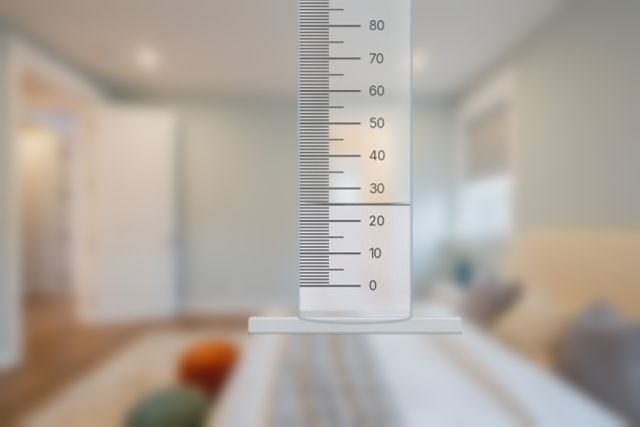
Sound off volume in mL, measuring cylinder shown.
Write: 25 mL
